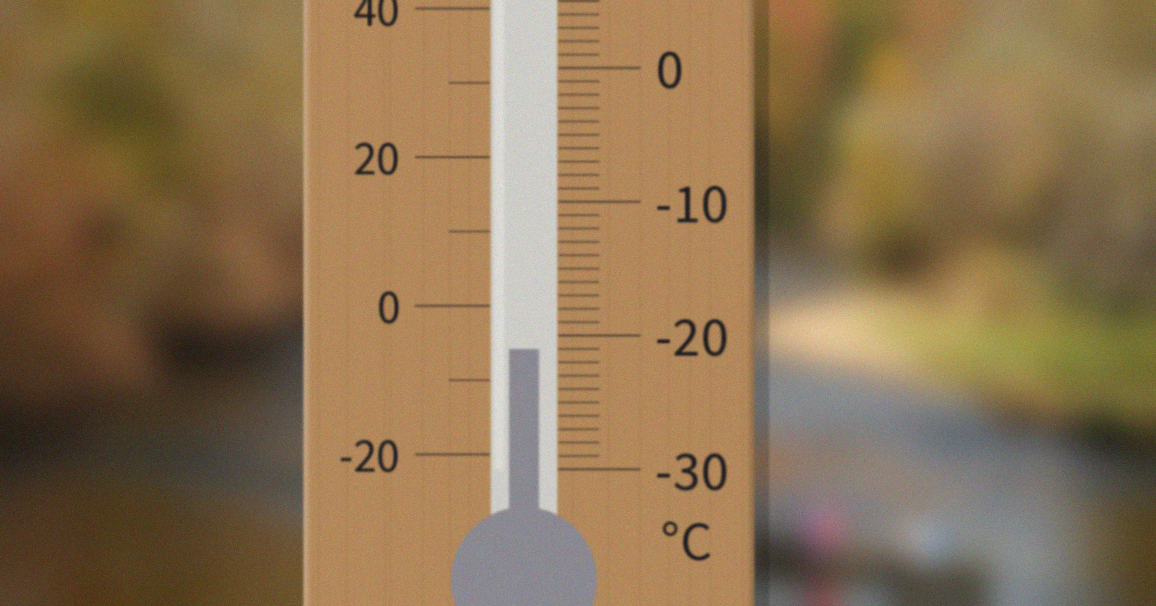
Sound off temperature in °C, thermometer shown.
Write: -21 °C
